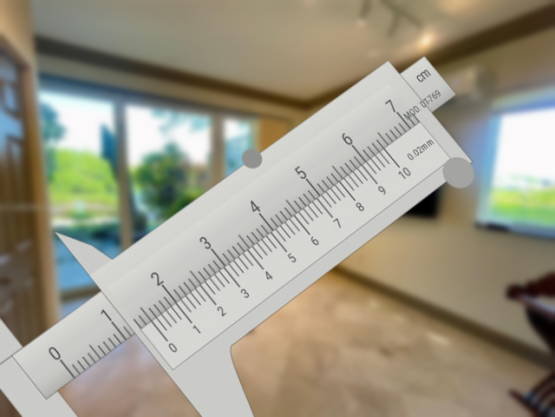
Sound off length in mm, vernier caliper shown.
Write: 15.0 mm
